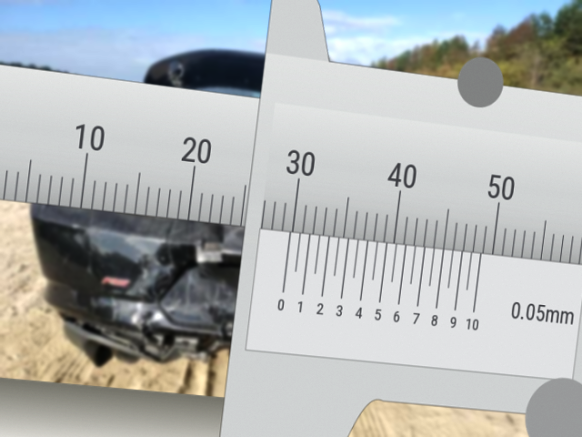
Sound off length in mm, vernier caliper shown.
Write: 29.8 mm
